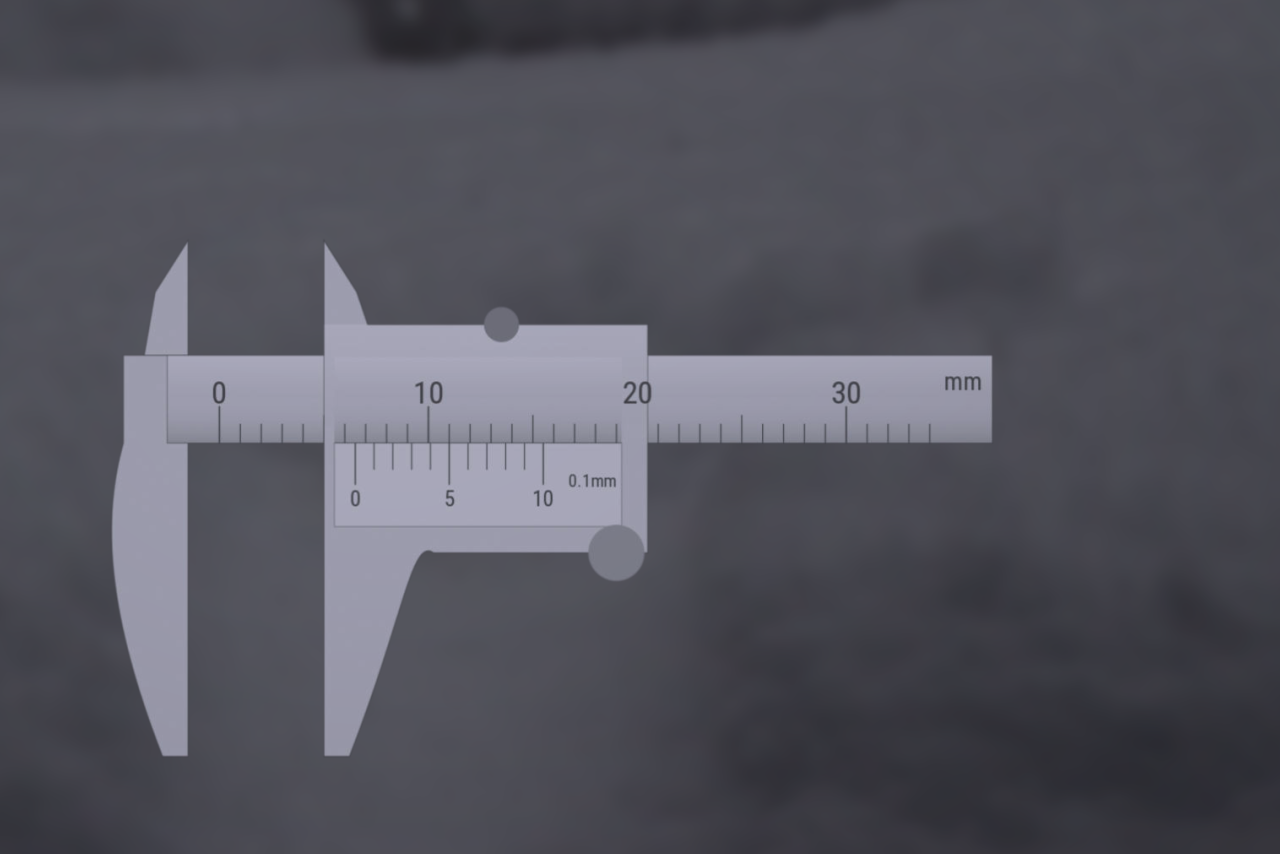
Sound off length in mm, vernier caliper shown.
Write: 6.5 mm
